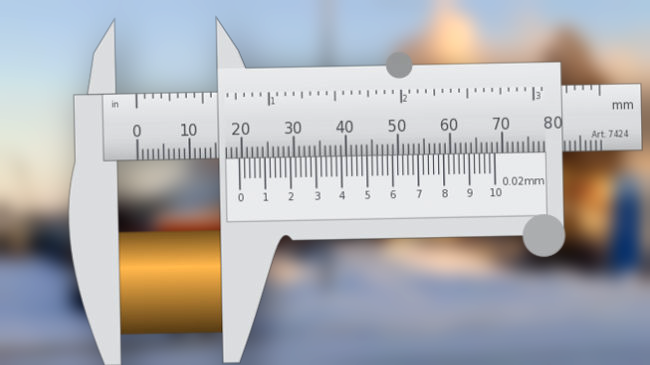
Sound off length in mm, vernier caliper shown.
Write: 19.5 mm
